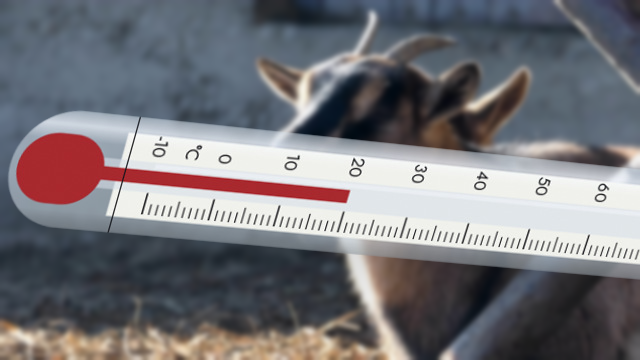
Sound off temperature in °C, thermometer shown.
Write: 20 °C
